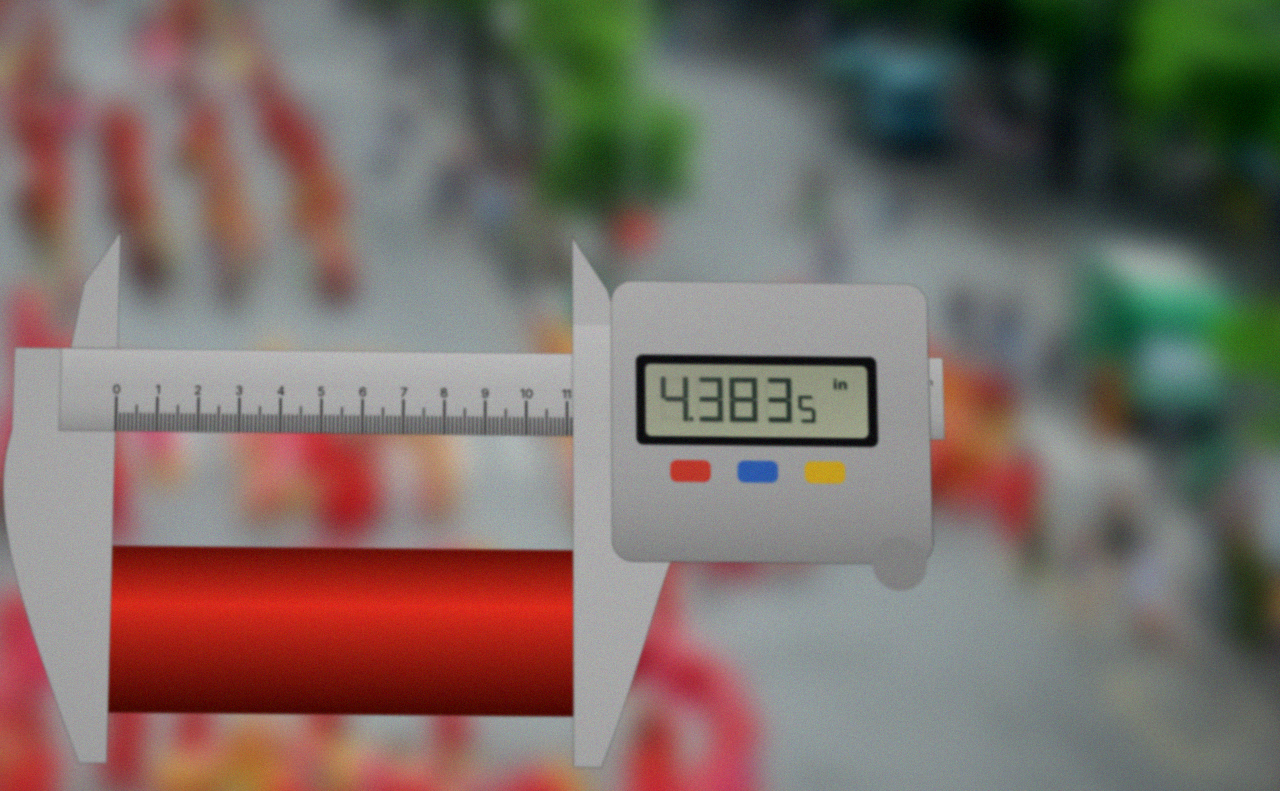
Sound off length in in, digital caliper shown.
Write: 4.3835 in
